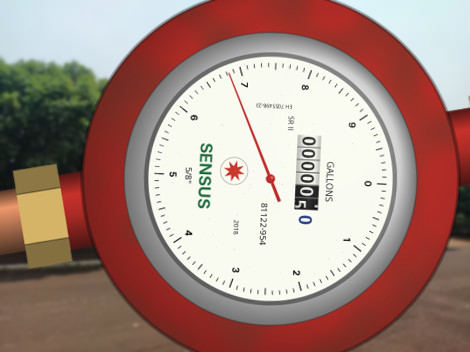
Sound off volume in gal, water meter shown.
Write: 46.8 gal
